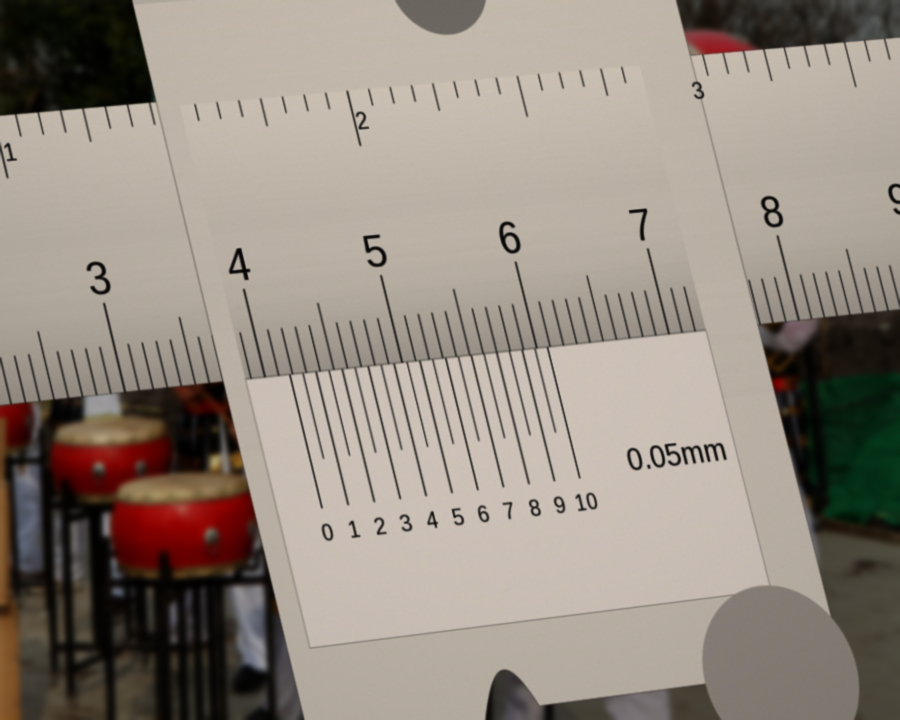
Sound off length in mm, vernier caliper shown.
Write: 41.8 mm
